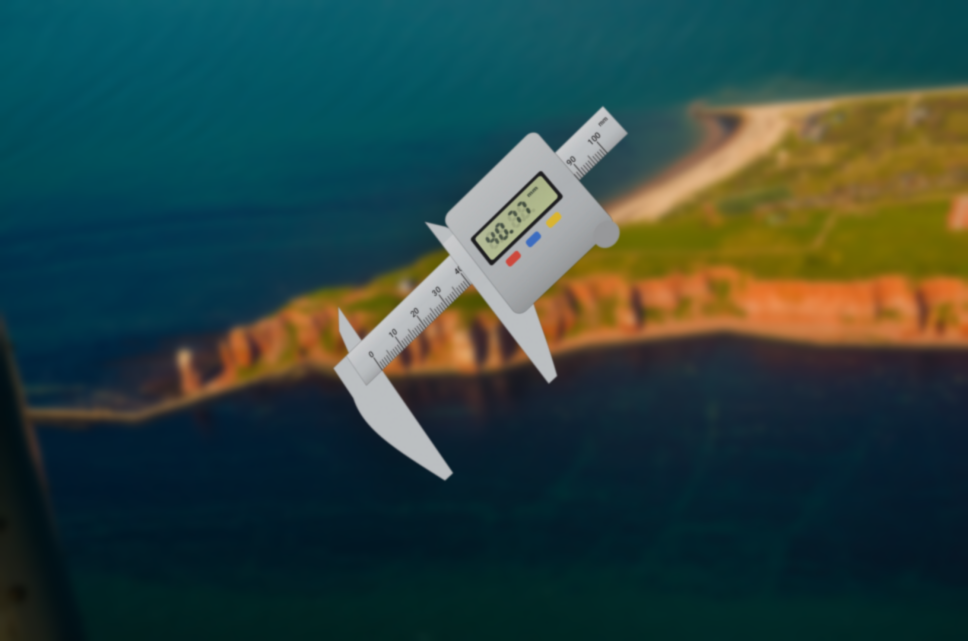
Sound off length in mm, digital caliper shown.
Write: 40.77 mm
